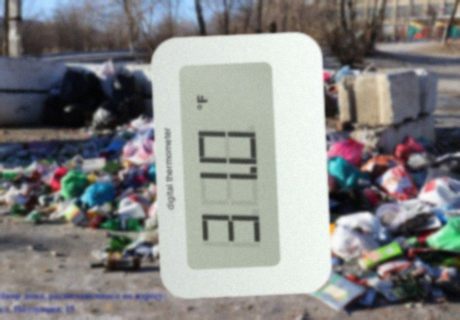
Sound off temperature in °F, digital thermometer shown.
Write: 31.0 °F
